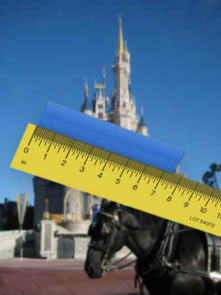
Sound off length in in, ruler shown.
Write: 7.5 in
